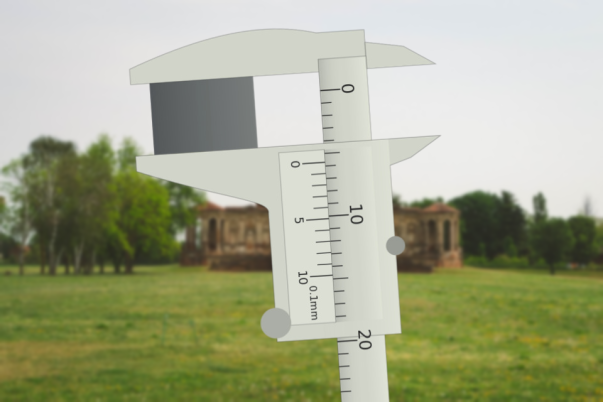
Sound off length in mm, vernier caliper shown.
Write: 5.7 mm
